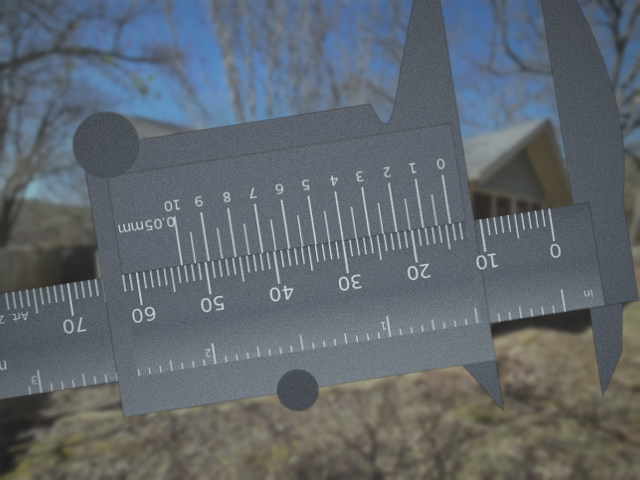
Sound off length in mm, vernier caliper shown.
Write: 14.4 mm
